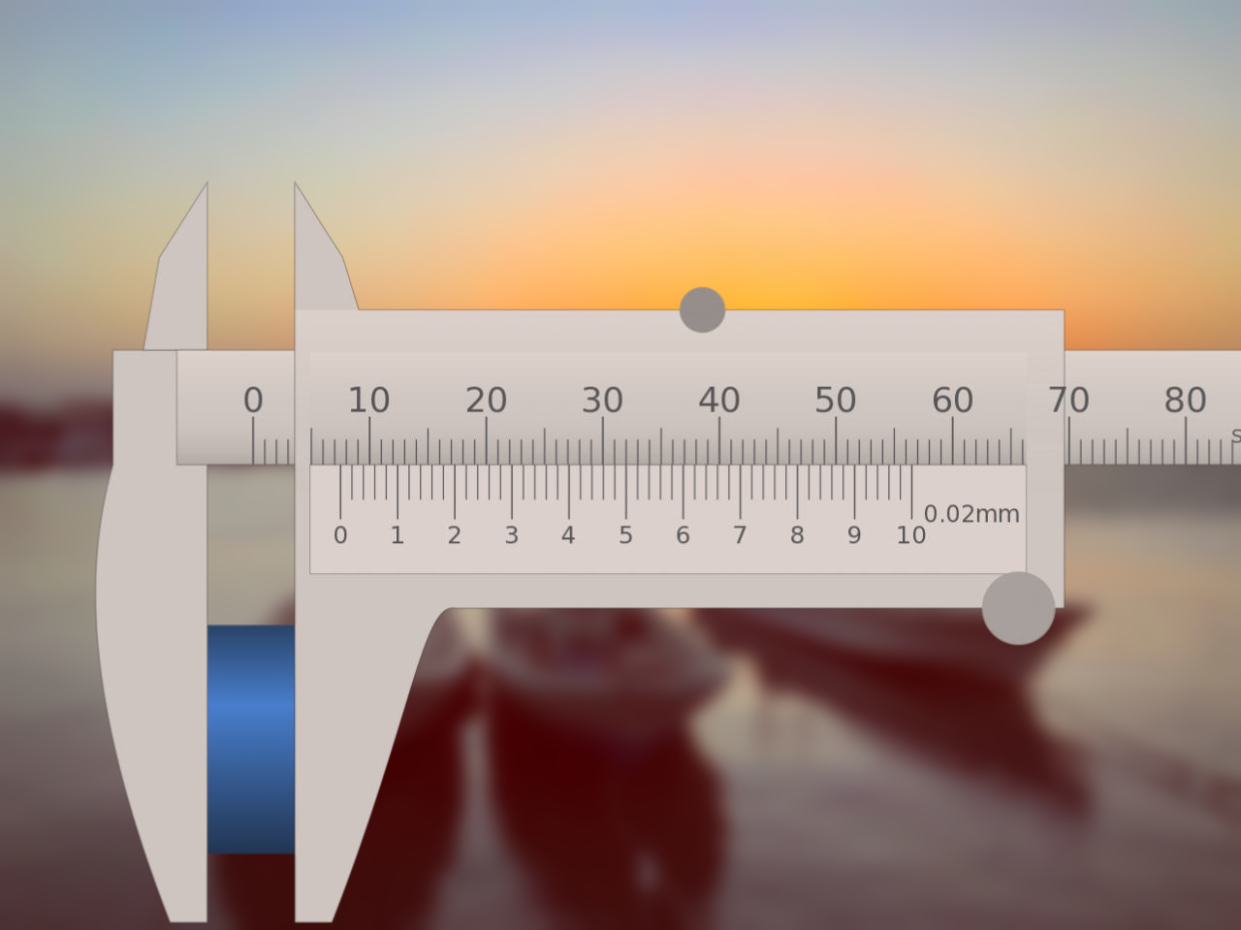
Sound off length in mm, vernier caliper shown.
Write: 7.5 mm
